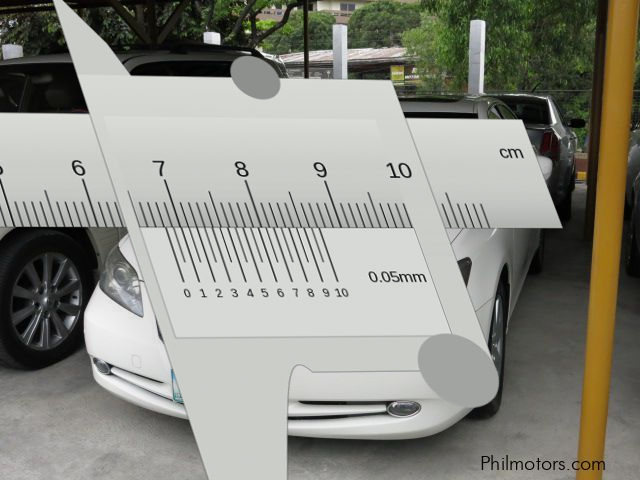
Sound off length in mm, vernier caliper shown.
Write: 68.2 mm
